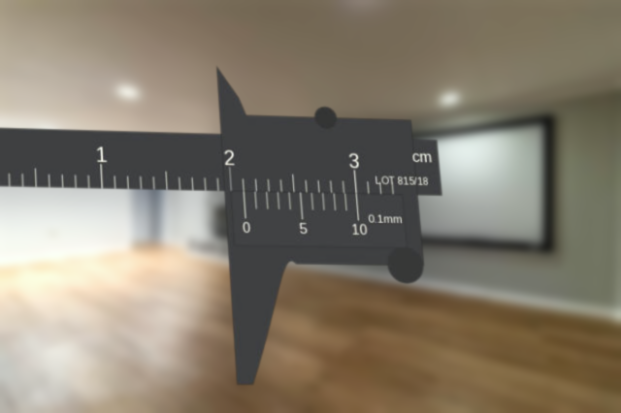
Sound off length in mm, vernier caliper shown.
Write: 21.0 mm
